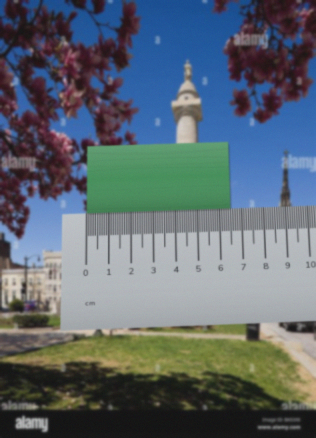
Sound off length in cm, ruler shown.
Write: 6.5 cm
